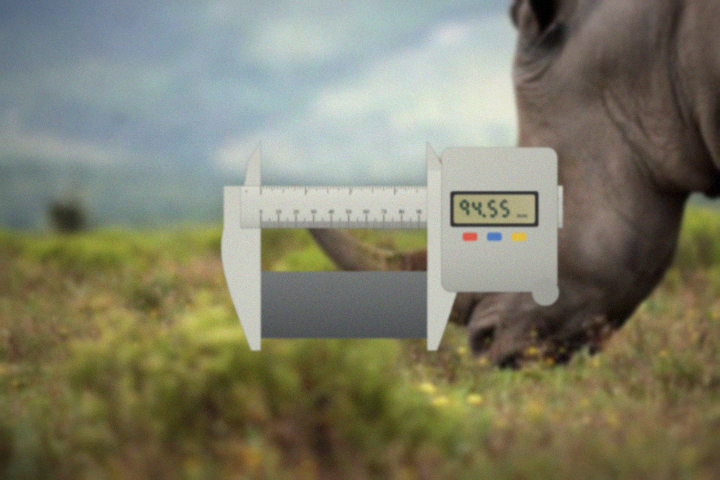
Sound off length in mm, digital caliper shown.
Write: 94.55 mm
